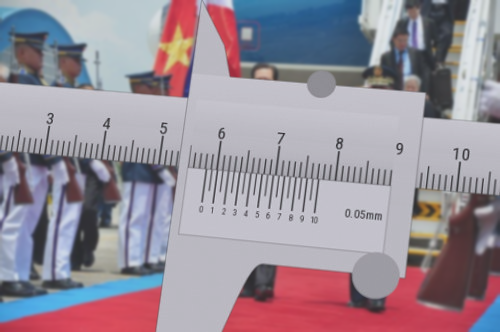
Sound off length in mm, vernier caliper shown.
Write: 58.2 mm
